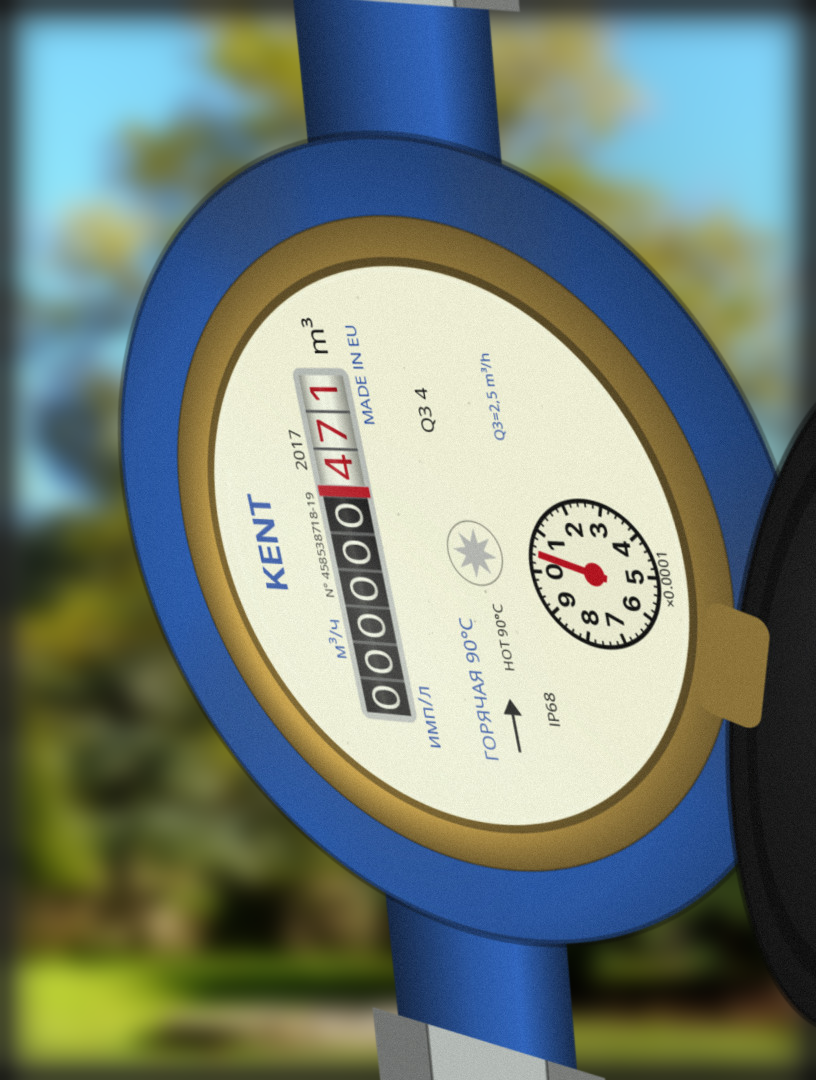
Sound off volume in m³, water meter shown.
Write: 0.4710 m³
